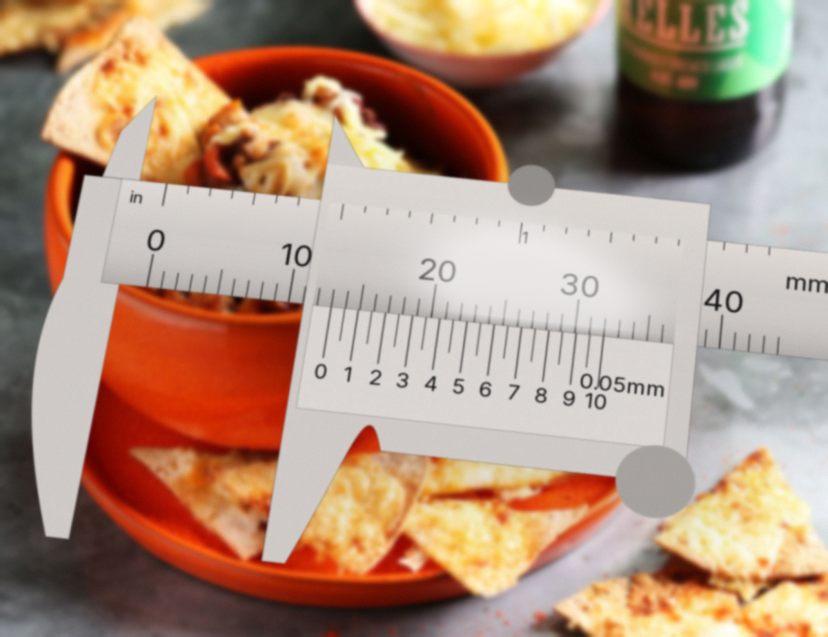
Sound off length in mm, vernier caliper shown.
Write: 13.0 mm
